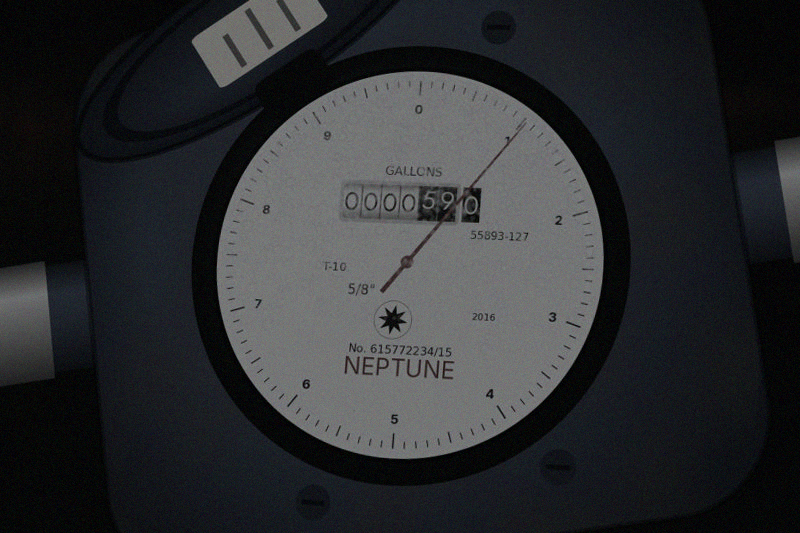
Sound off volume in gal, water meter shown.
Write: 591.0 gal
